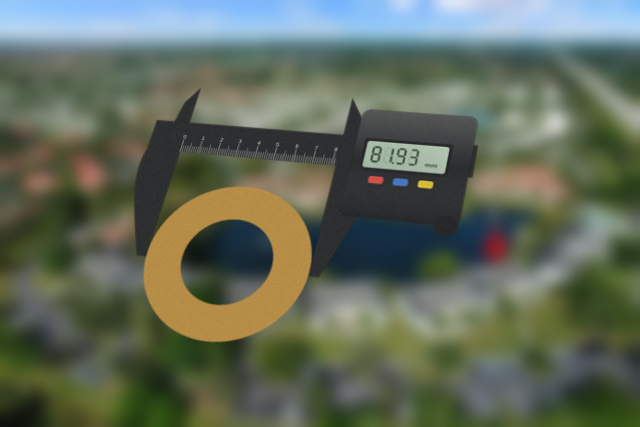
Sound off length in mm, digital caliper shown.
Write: 81.93 mm
